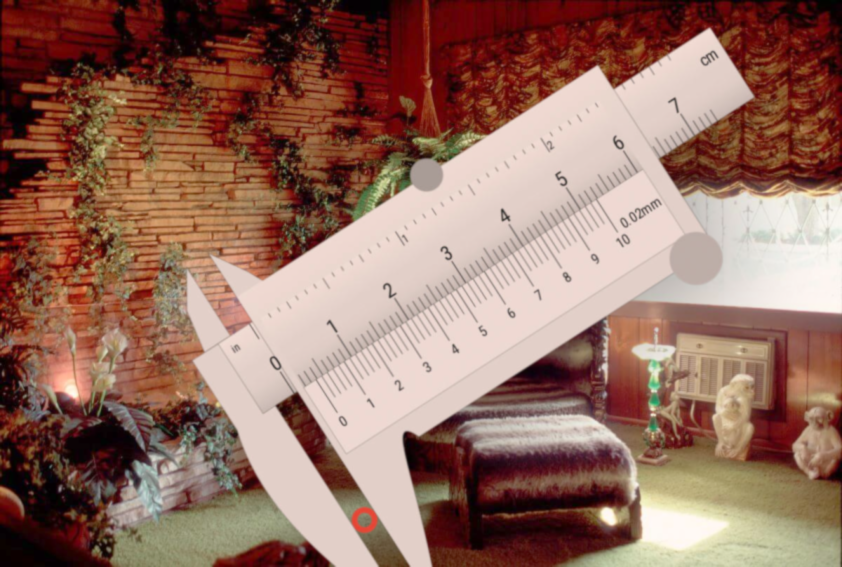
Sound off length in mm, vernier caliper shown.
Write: 3.8 mm
